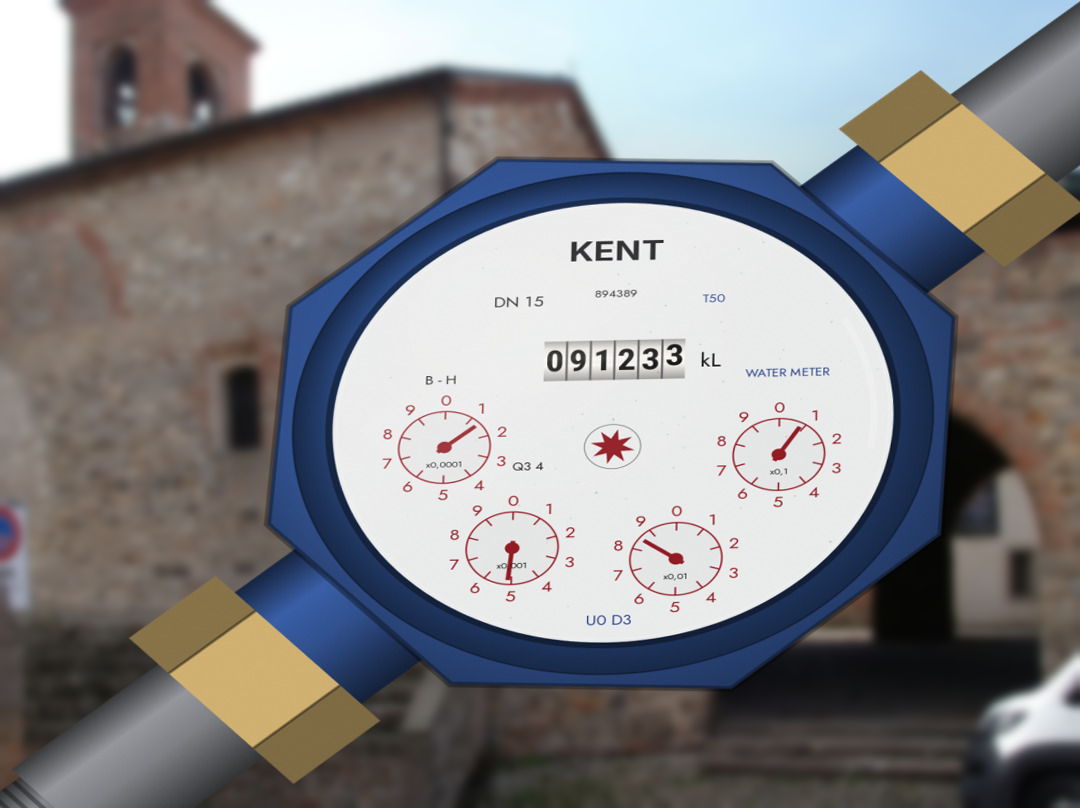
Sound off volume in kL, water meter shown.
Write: 91233.0851 kL
